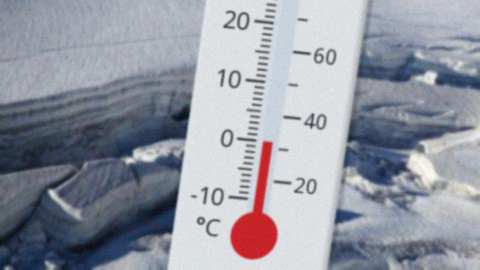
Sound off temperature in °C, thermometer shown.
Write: 0 °C
